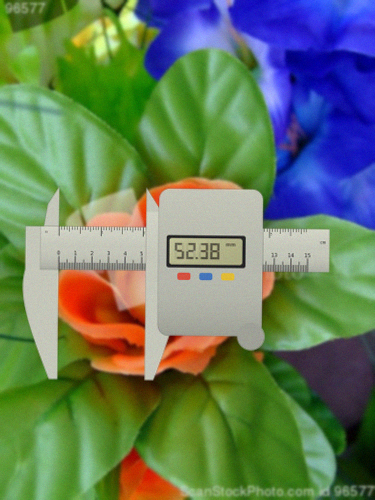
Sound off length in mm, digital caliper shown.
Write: 52.38 mm
